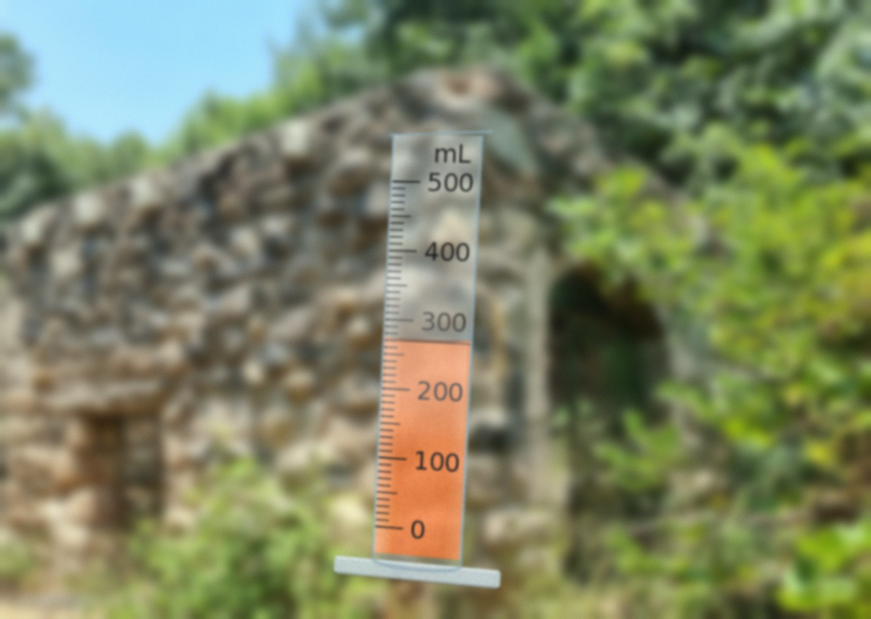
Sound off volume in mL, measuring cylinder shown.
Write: 270 mL
